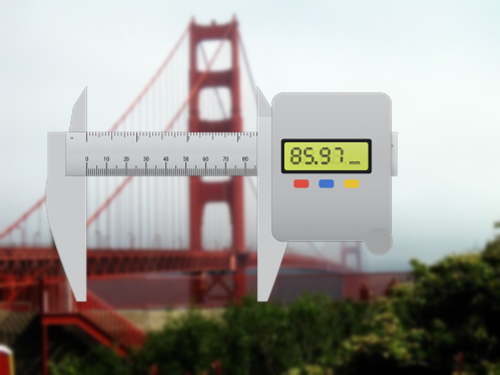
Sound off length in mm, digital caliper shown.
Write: 85.97 mm
